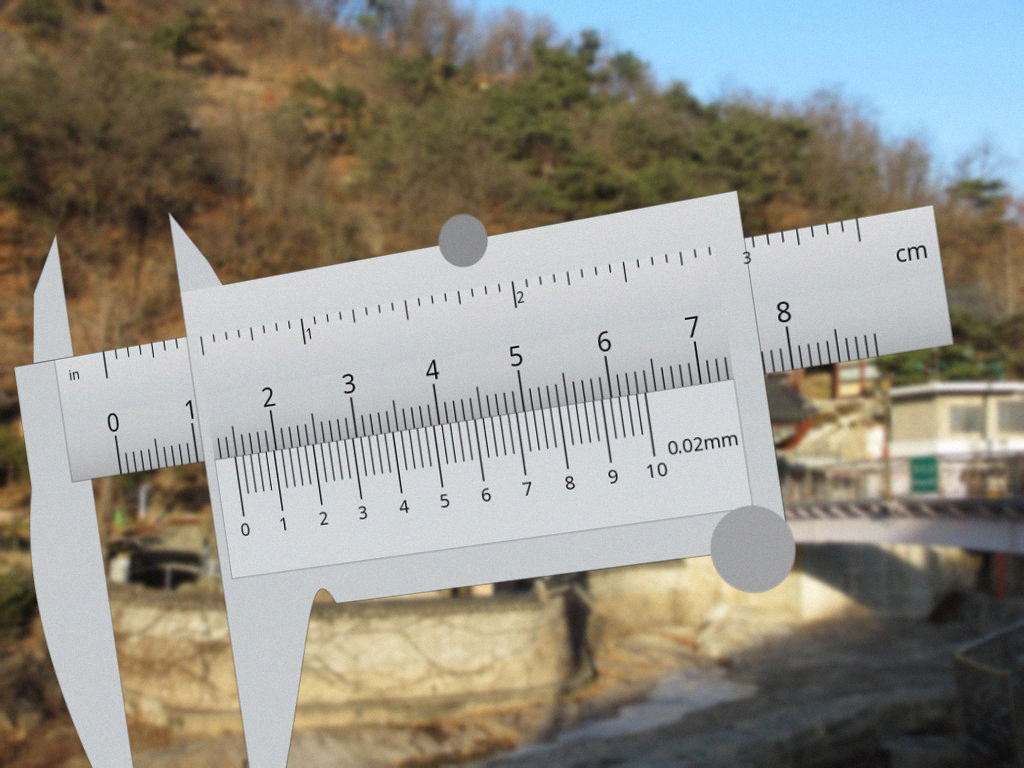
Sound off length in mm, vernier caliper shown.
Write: 14.8 mm
